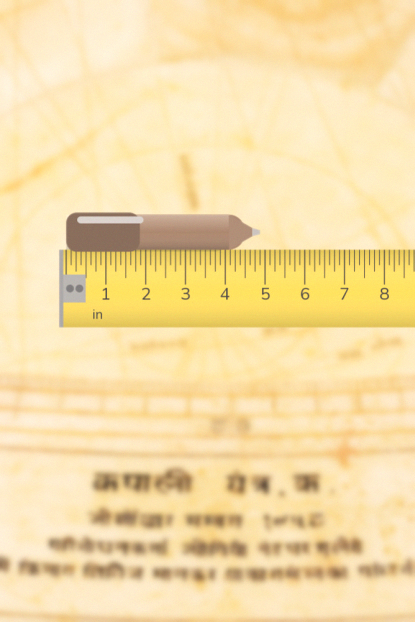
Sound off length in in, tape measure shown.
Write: 4.875 in
